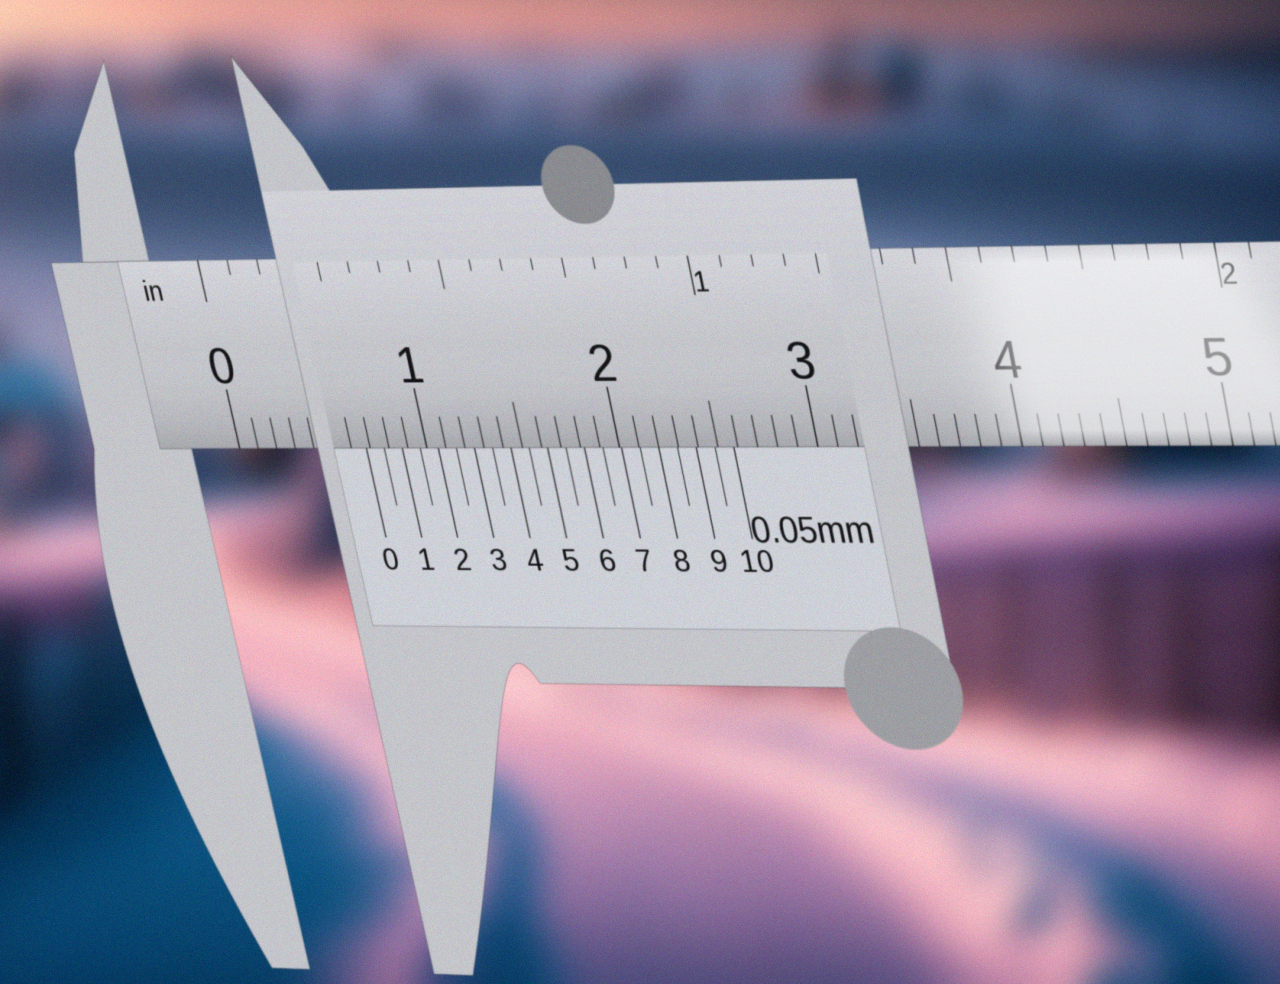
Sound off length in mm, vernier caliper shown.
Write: 6.8 mm
